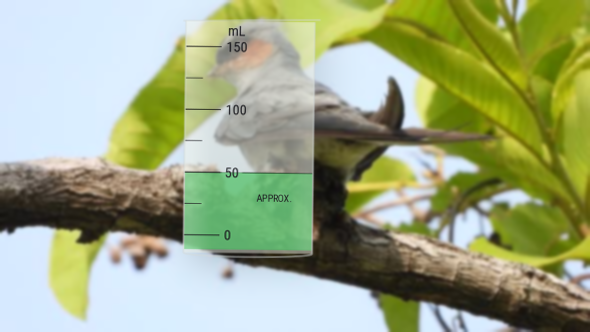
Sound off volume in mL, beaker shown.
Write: 50 mL
